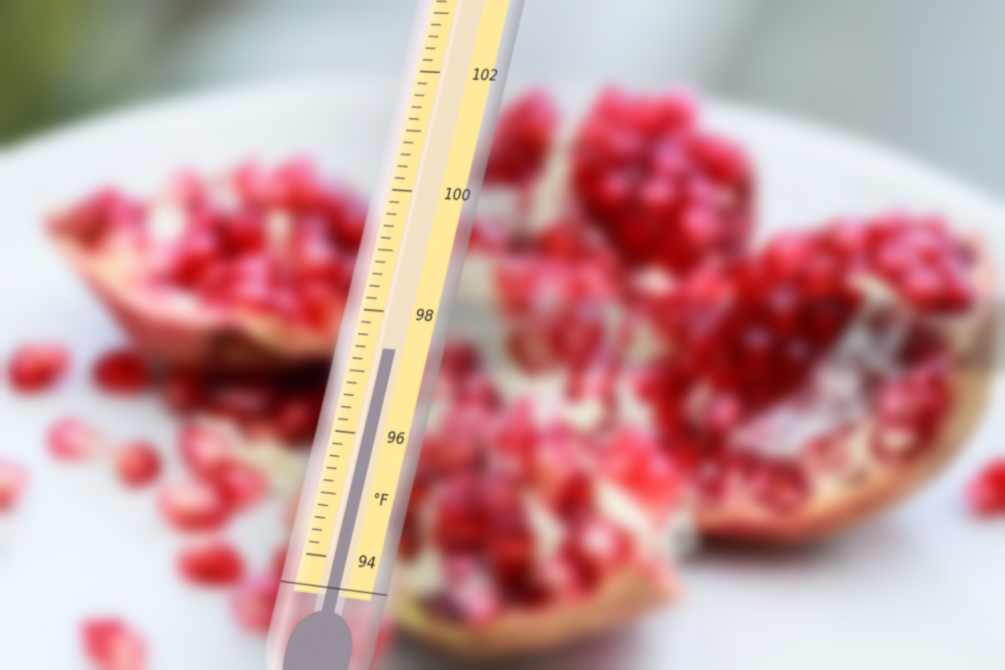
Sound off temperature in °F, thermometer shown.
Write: 97.4 °F
